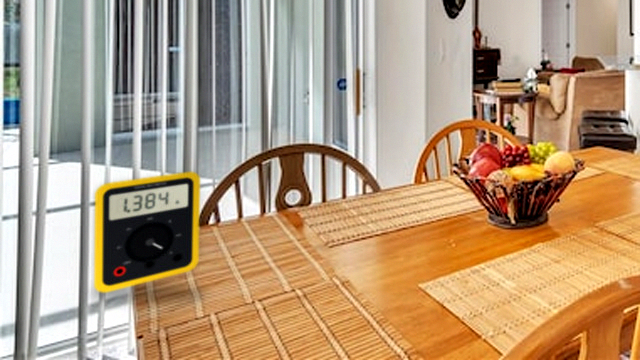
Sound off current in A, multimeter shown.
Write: 1.384 A
